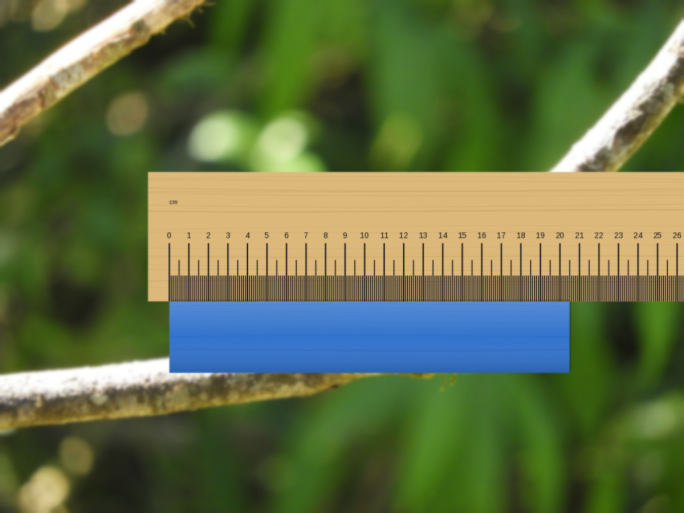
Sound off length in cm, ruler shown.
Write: 20.5 cm
